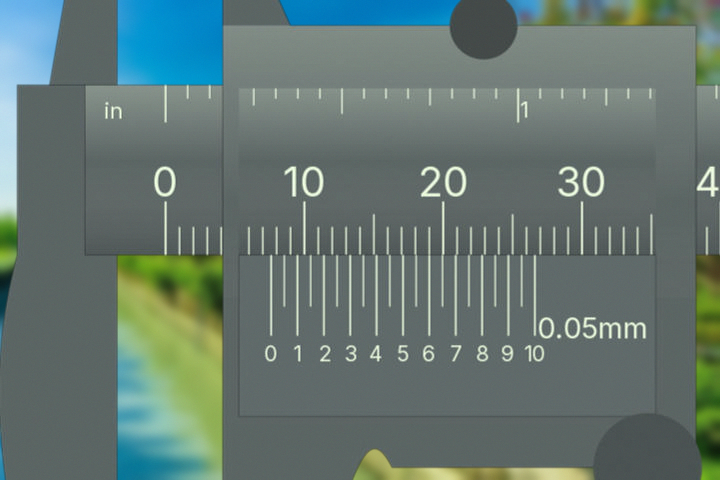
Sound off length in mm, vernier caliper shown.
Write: 7.6 mm
